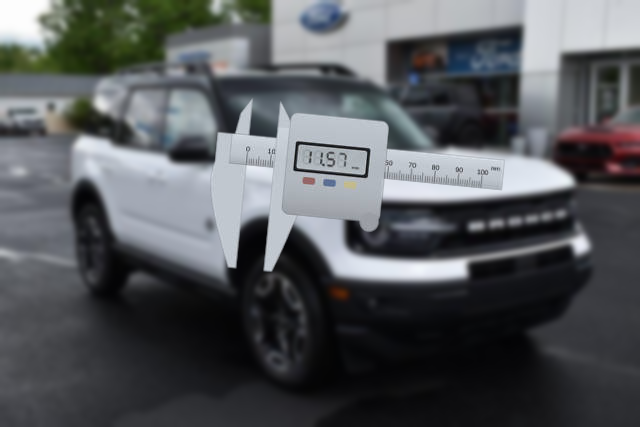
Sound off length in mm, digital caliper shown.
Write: 11.57 mm
